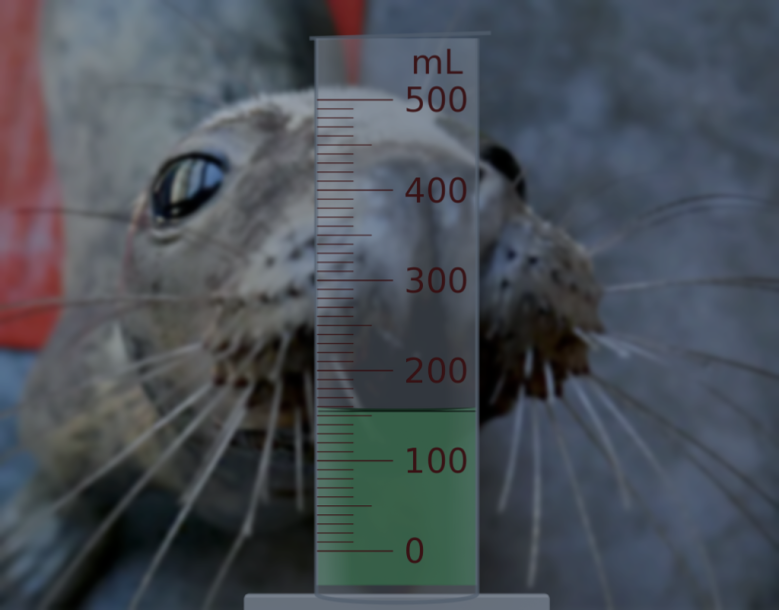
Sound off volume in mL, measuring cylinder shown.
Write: 155 mL
